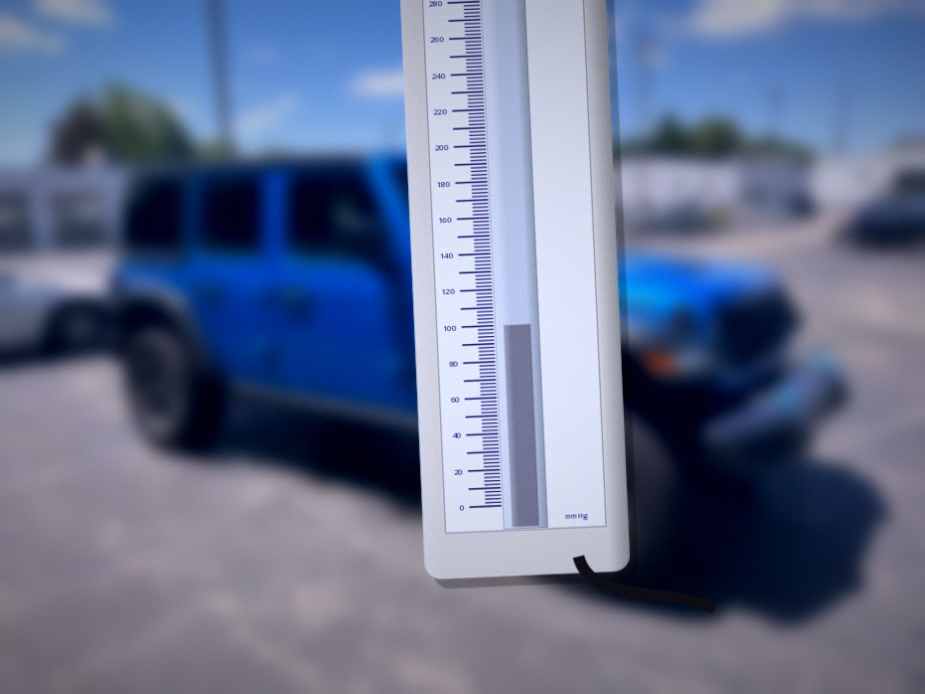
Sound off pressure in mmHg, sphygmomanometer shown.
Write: 100 mmHg
